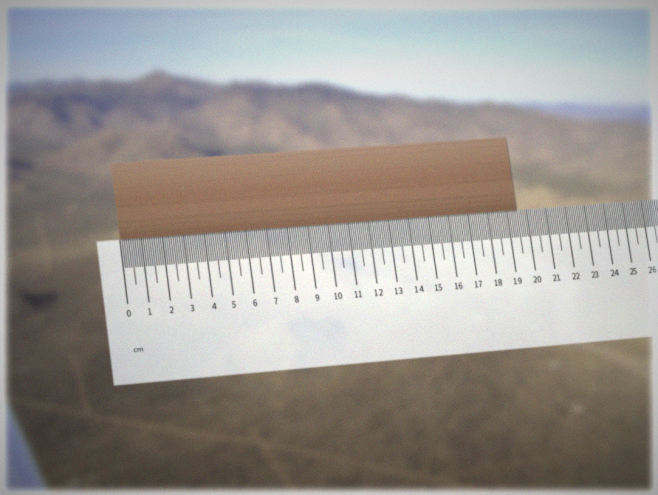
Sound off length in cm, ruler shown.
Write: 19.5 cm
